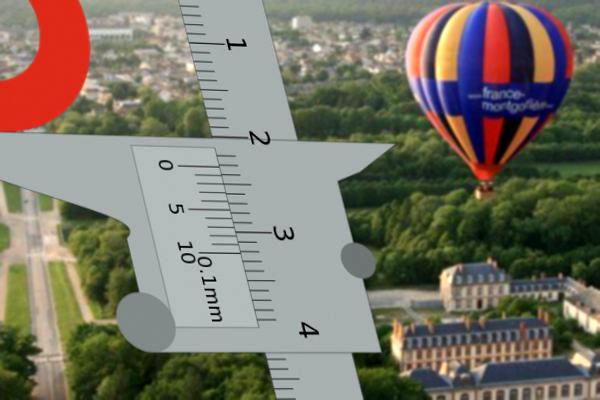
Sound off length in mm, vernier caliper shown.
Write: 23.2 mm
